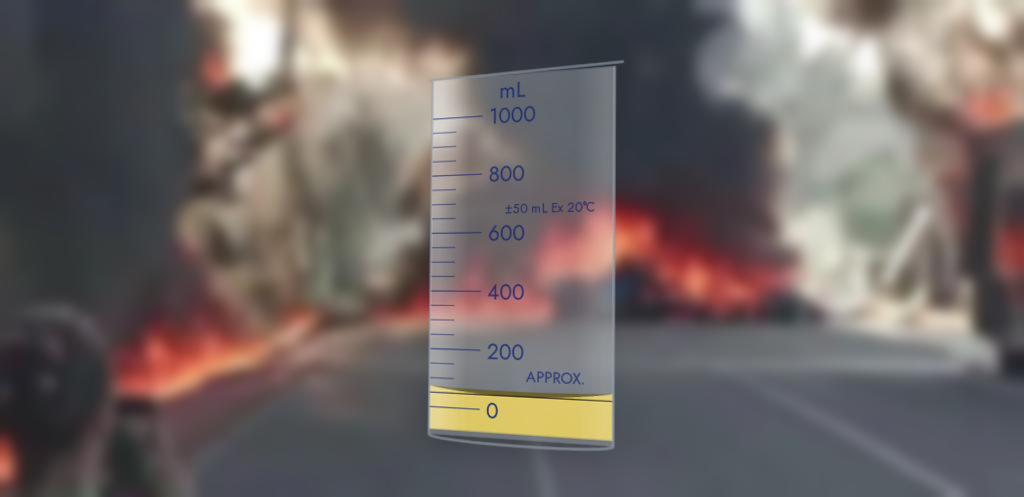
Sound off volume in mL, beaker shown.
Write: 50 mL
